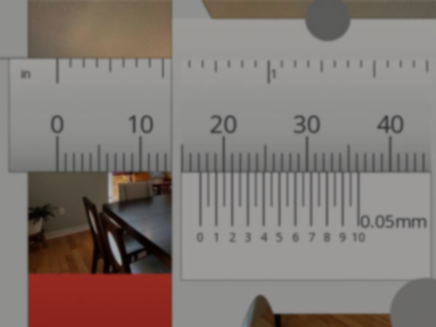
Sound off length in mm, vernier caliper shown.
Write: 17.2 mm
